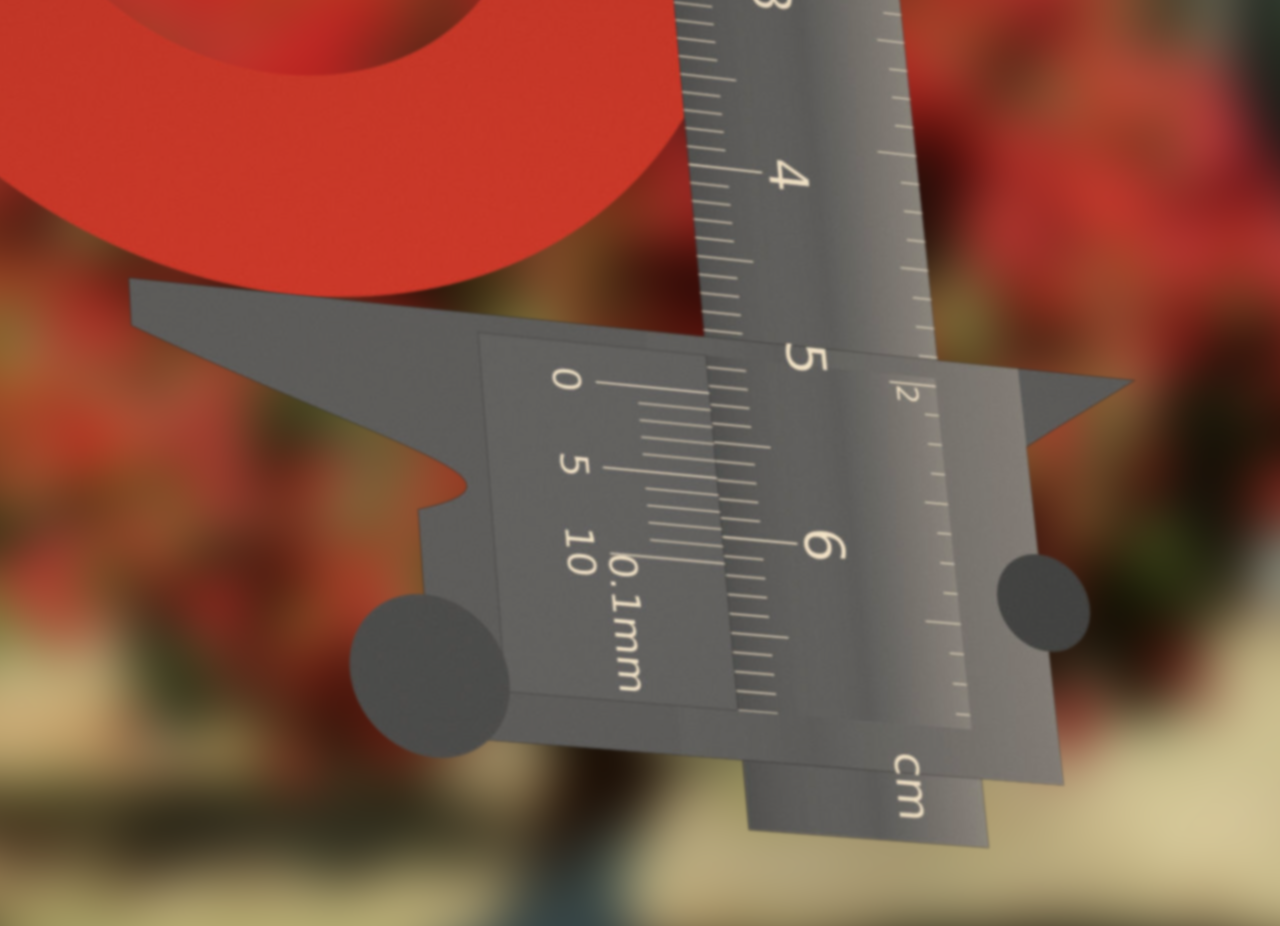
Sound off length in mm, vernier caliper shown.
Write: 52.4 mm
